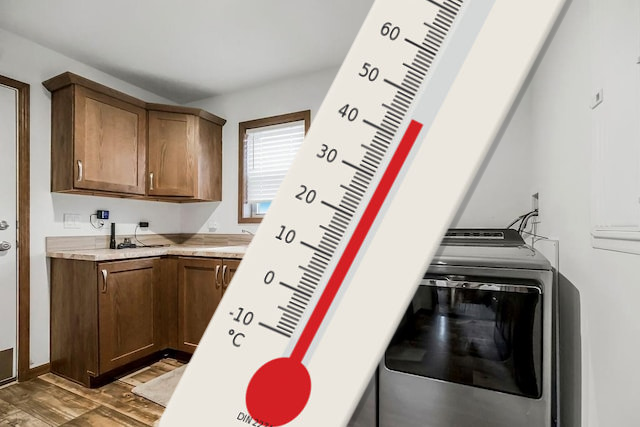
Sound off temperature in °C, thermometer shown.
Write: 45 °C
